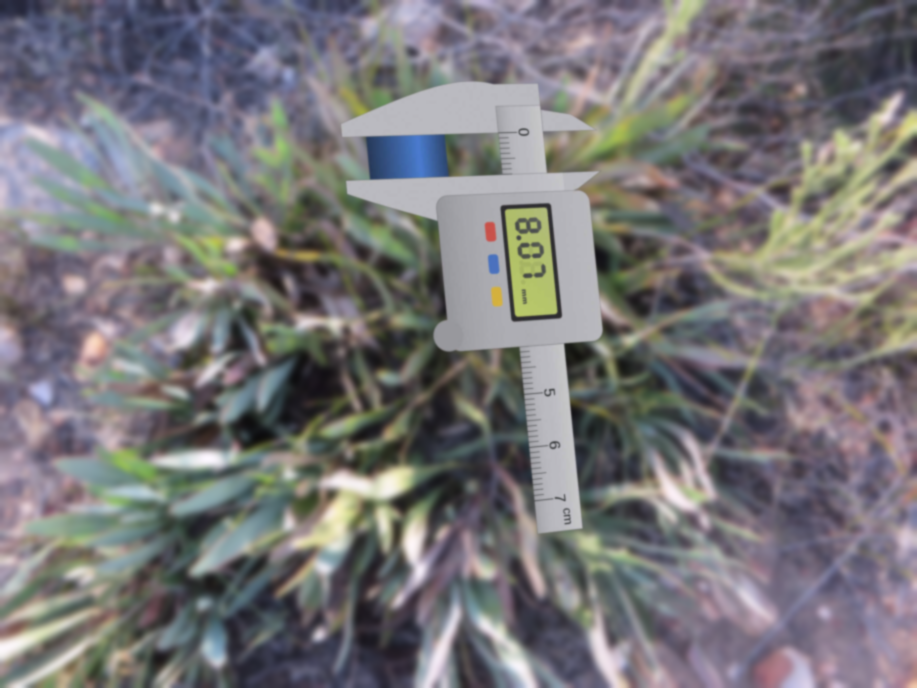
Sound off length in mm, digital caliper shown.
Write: 8.07 mm
